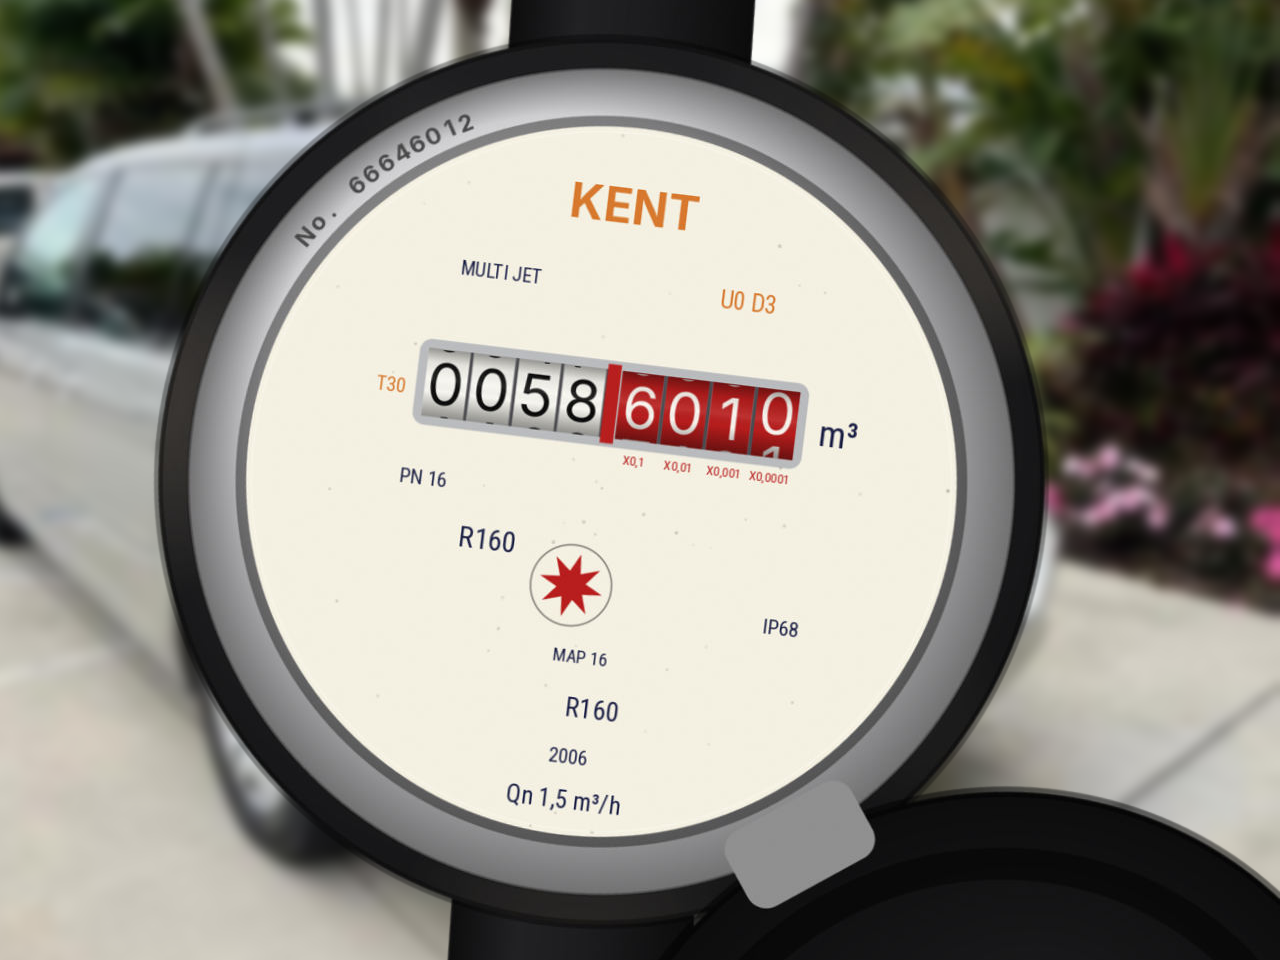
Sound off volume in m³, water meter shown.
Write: 58.6010 m³
